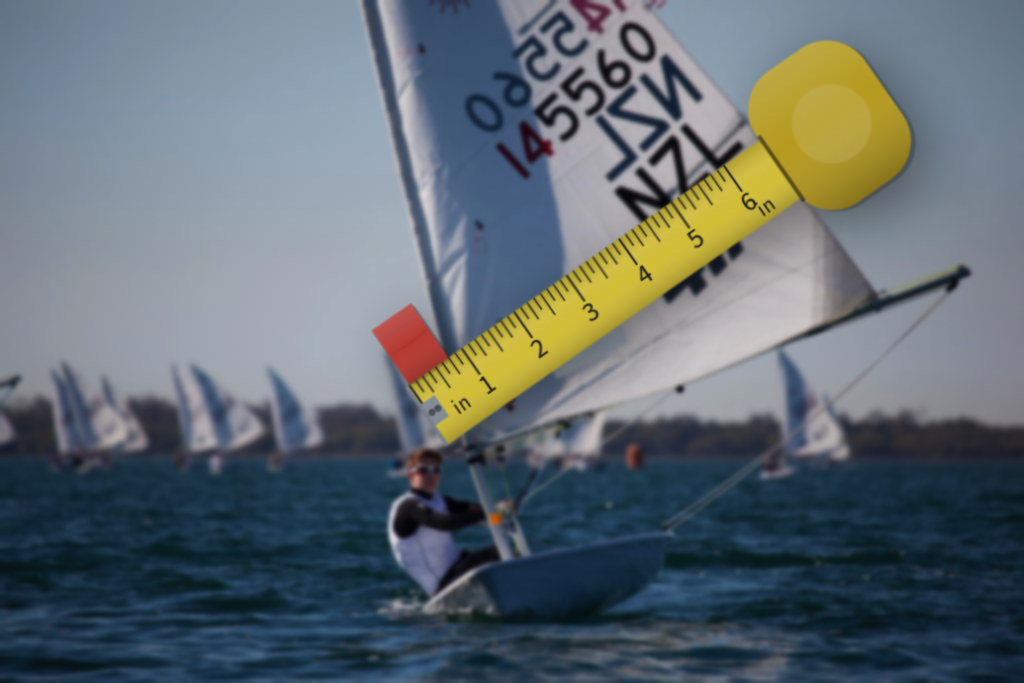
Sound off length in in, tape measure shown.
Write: 0.75 in
